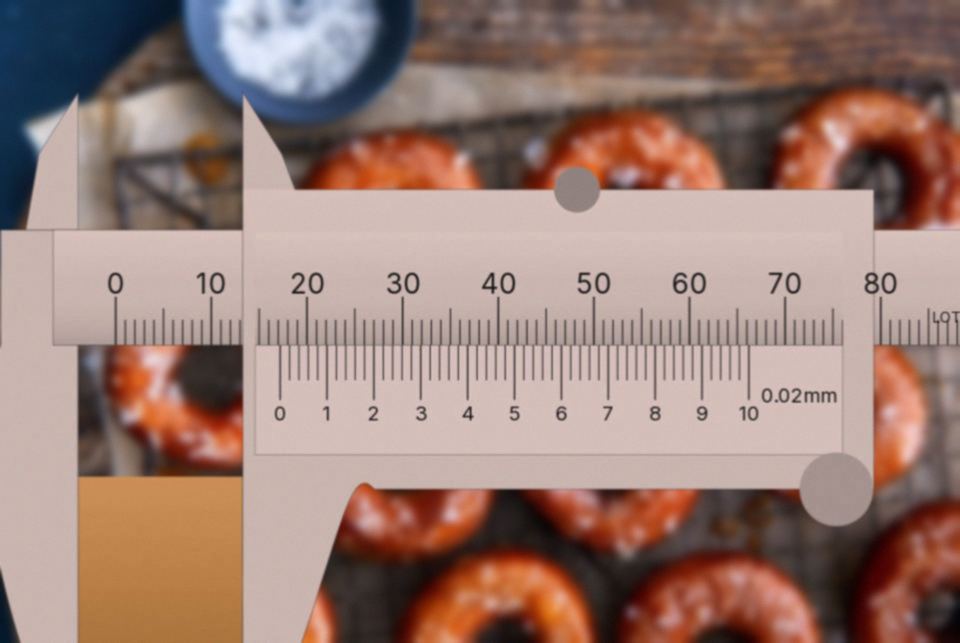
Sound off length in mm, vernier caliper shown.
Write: 17.2 mm
